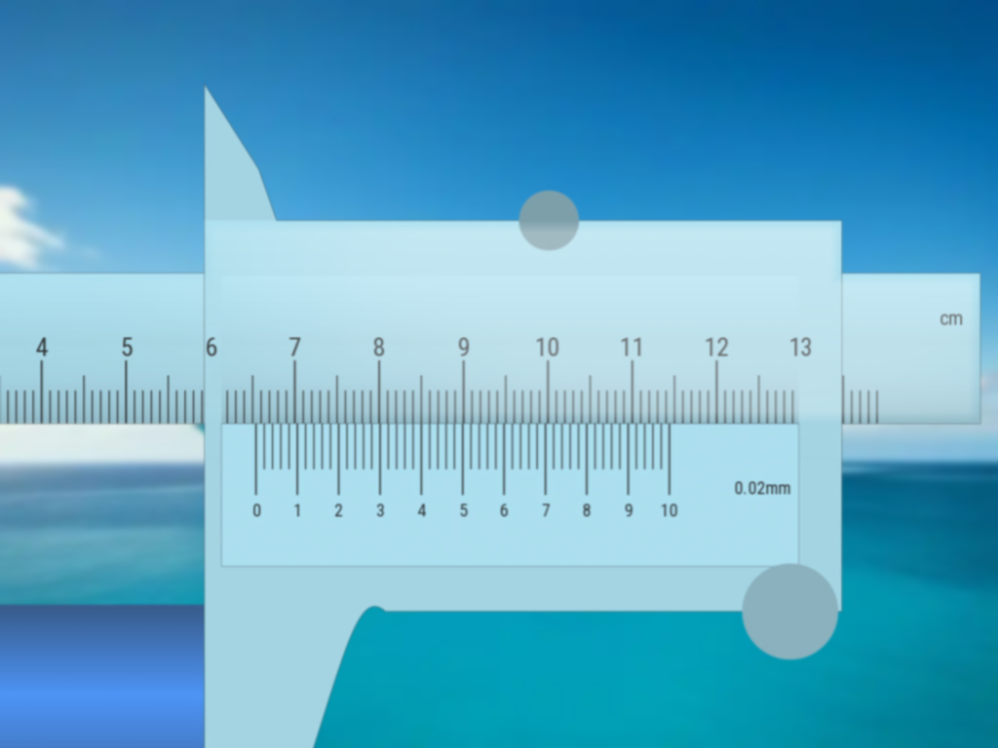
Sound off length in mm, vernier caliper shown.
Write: 65.4 mm
